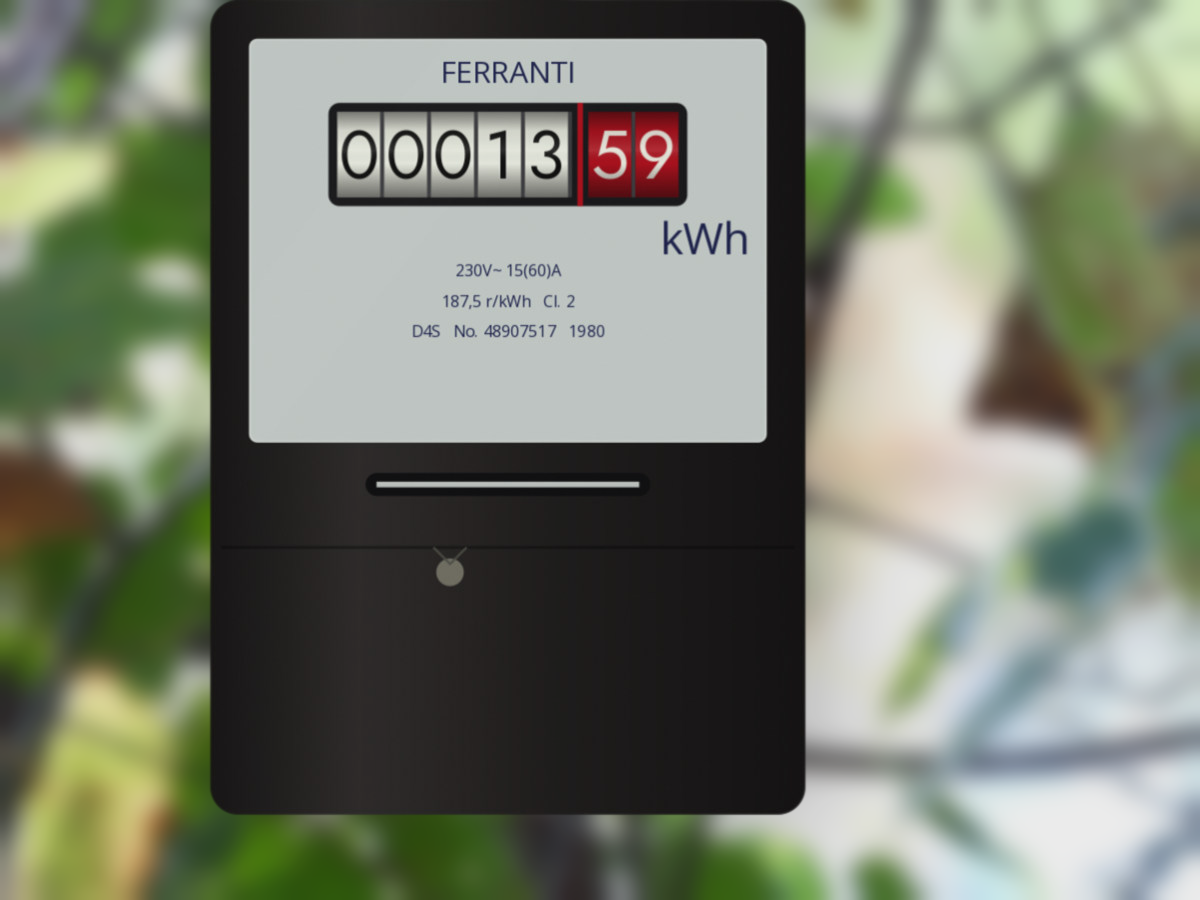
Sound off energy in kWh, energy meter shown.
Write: 13.59 kWh
